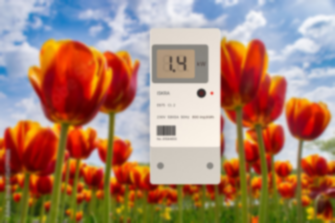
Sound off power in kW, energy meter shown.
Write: 1.4 kW
